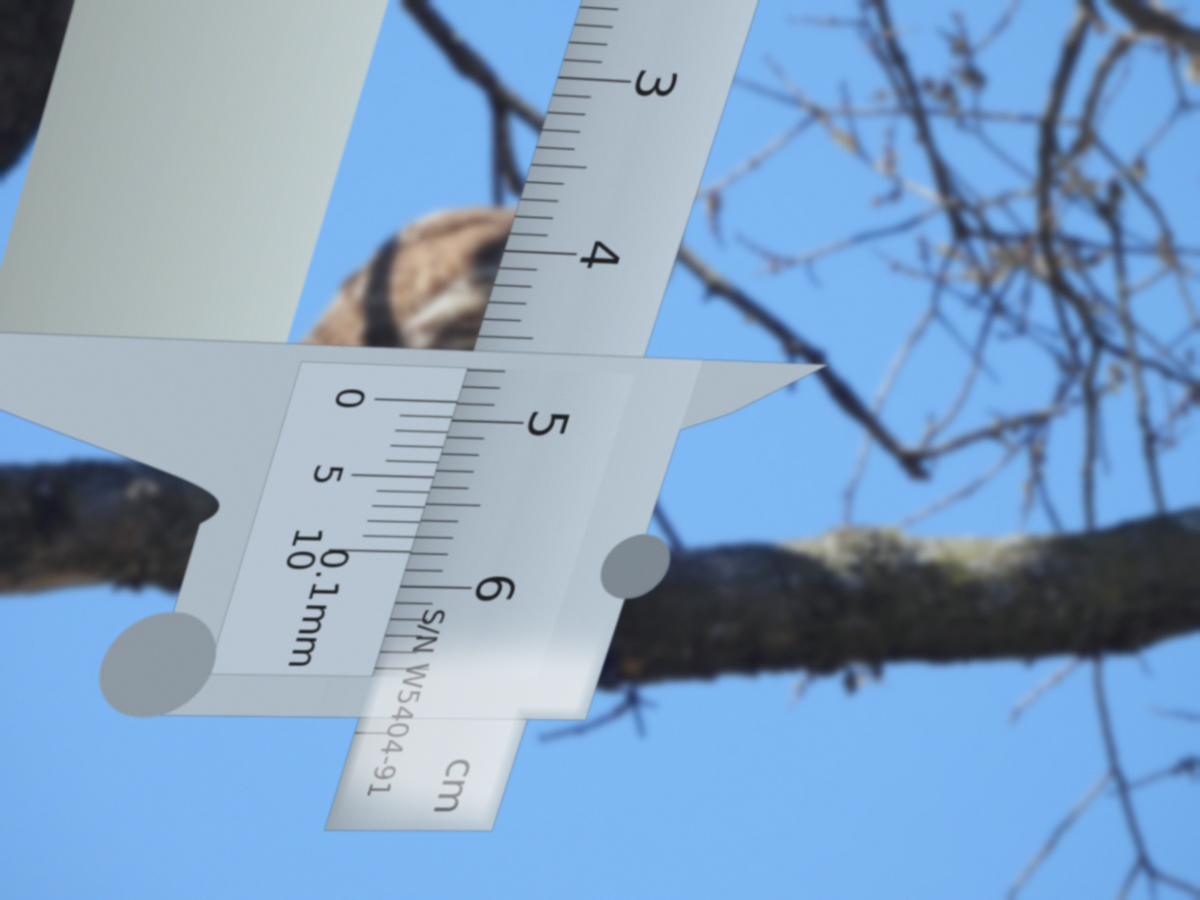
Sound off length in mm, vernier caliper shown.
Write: 48.9 mm
